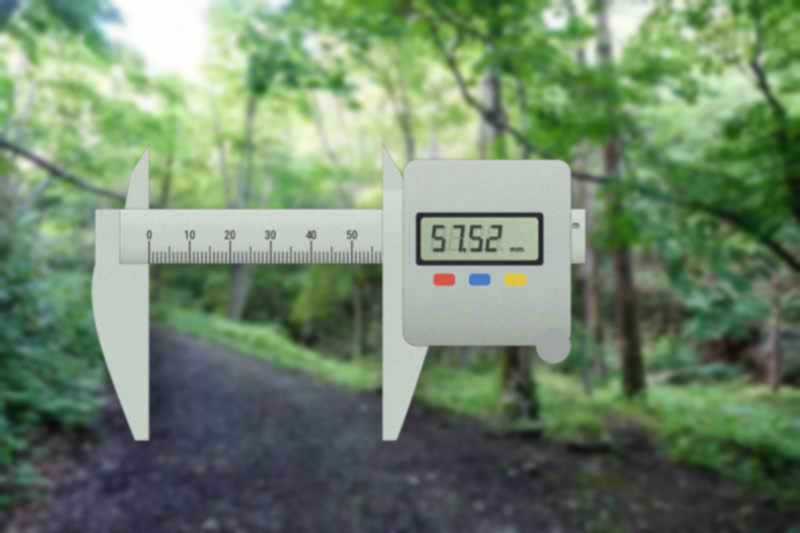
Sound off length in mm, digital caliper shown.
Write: 57.52 mm
